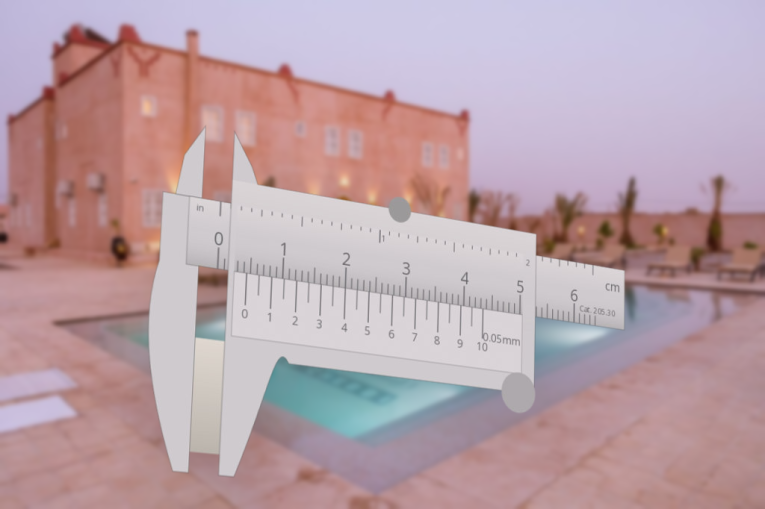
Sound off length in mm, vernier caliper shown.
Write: 4.4 mm
